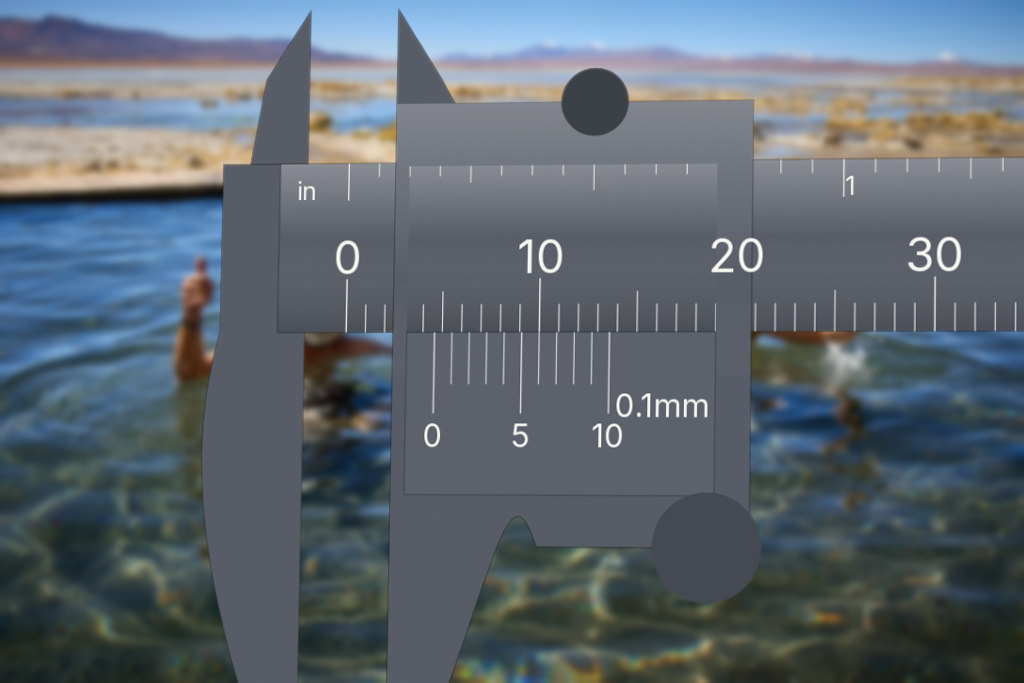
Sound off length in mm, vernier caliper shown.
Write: 4.6 mm
